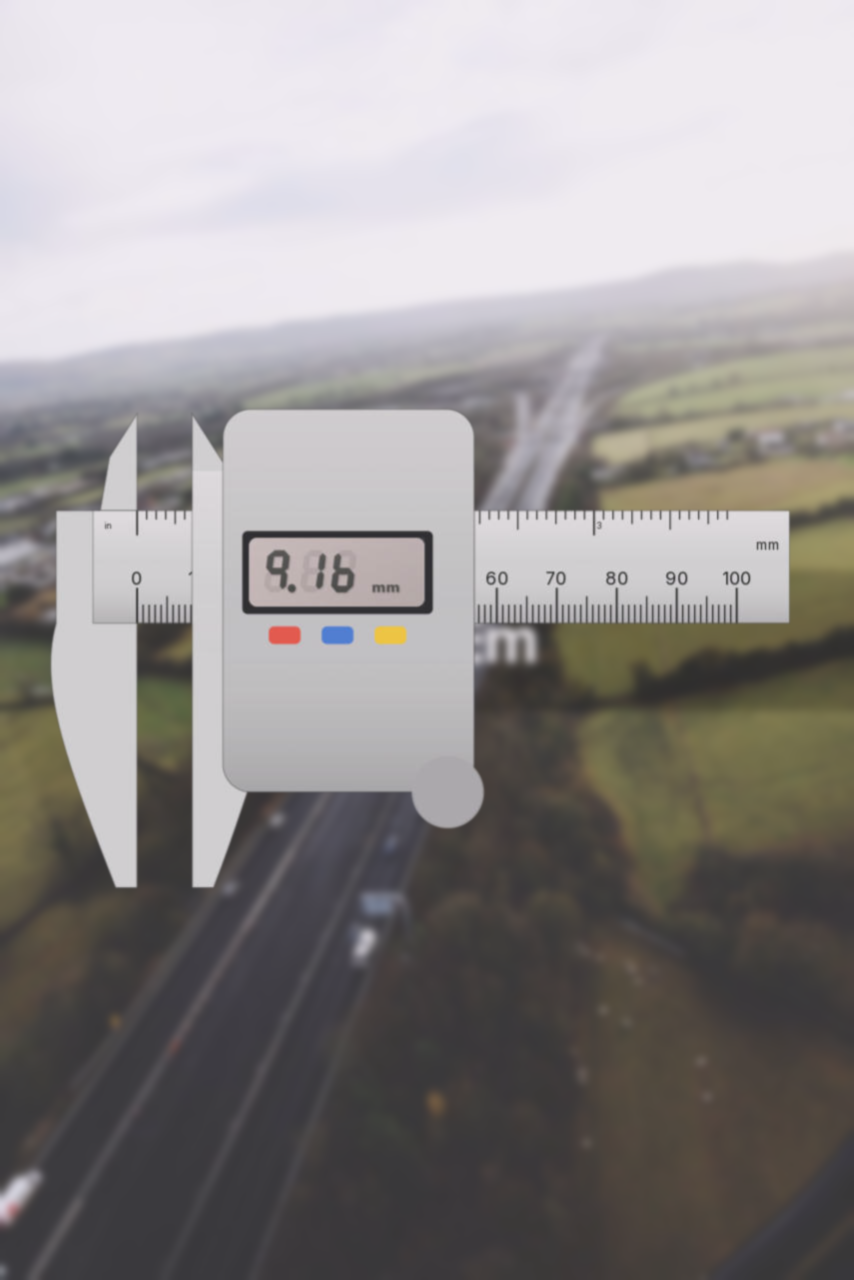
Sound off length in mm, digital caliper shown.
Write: 9.16 mm
